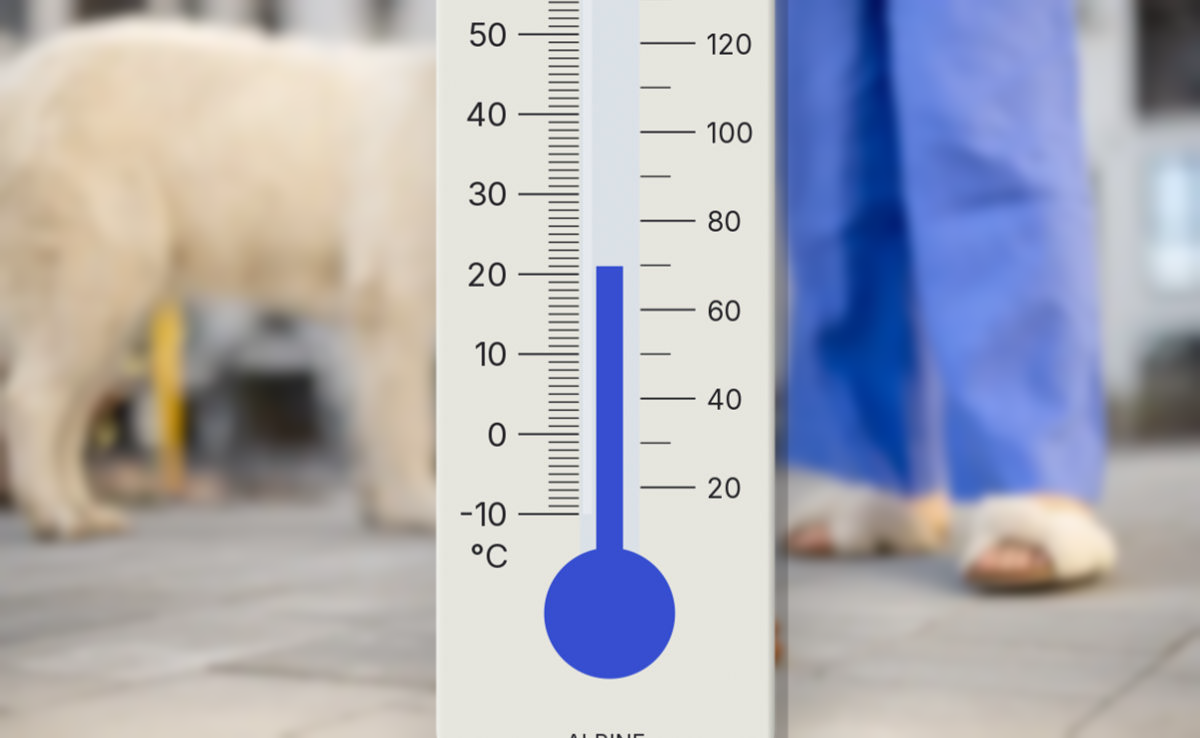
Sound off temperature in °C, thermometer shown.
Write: 21 °C
